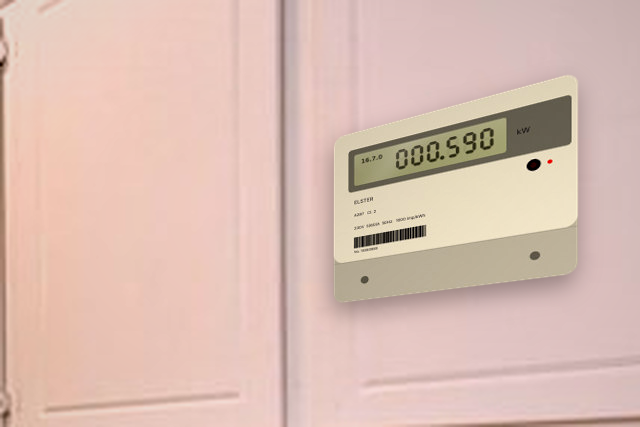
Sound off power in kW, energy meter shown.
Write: 0.590 kW
